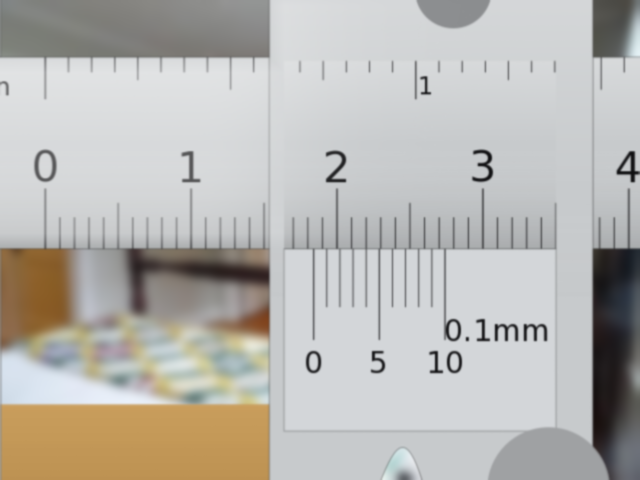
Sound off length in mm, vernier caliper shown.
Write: 18.4 mm
